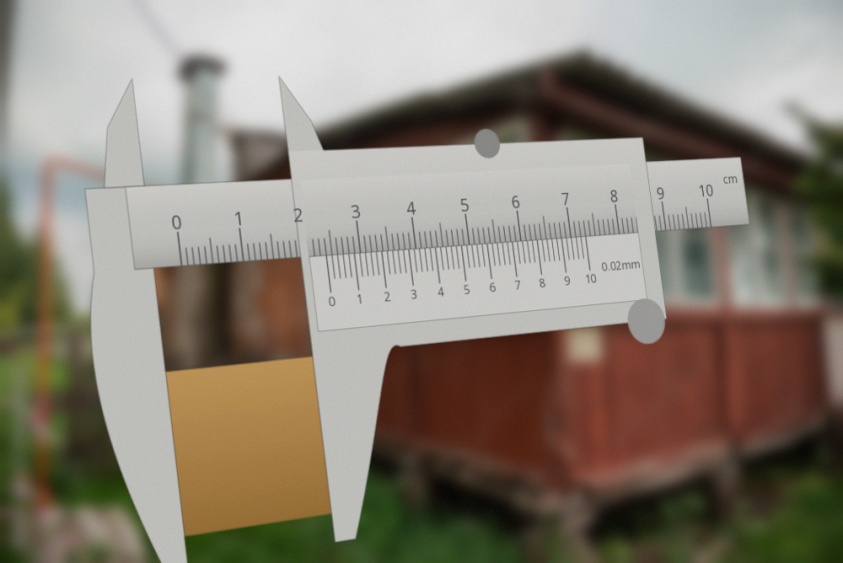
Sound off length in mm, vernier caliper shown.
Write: 24.0 mm
